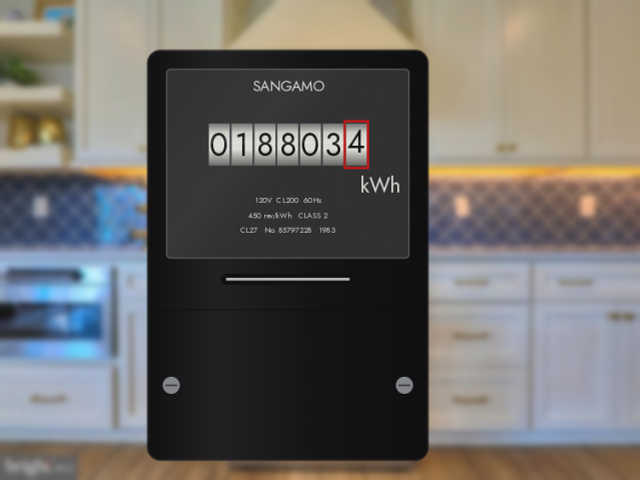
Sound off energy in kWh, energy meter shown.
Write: 18803.4 kWh
